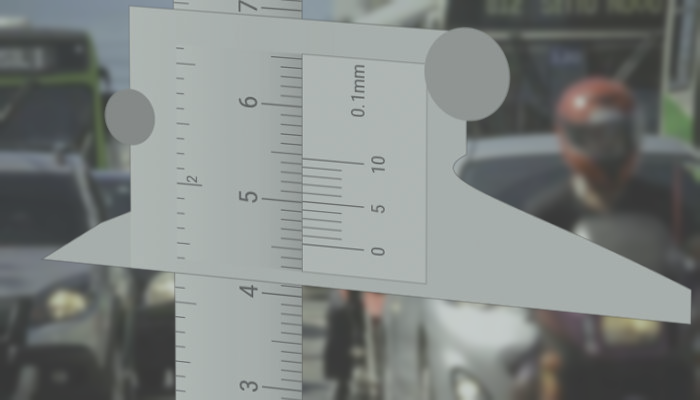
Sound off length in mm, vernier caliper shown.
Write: 45.6 mm
